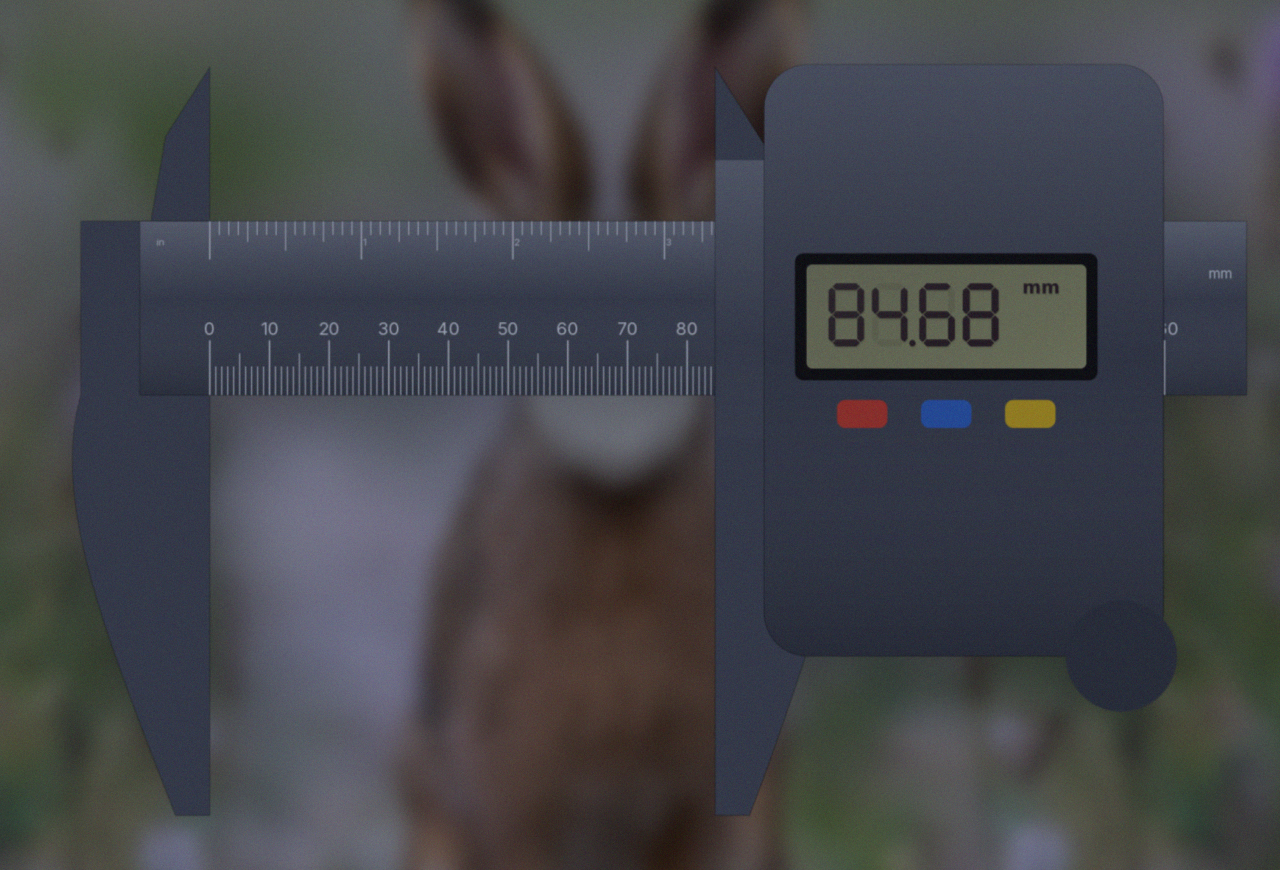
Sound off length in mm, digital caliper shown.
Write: 84.68 mm
